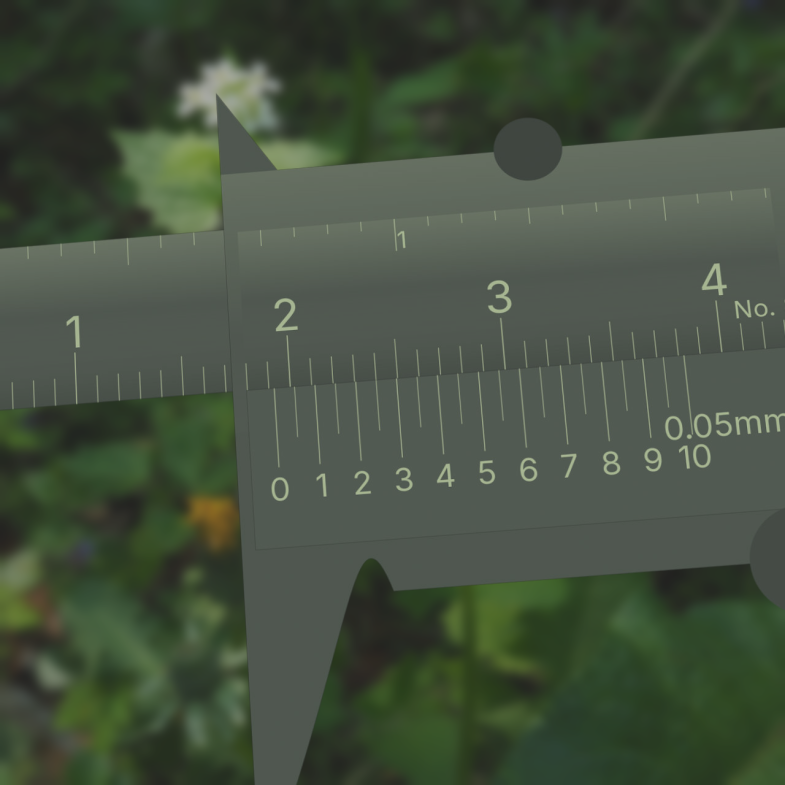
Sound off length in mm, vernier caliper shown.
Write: 19.25 mm
